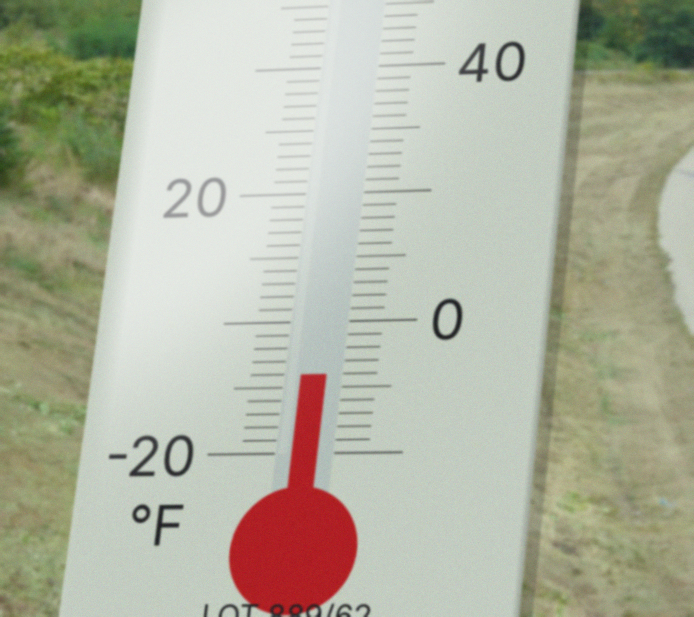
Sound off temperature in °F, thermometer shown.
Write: -8 °F
